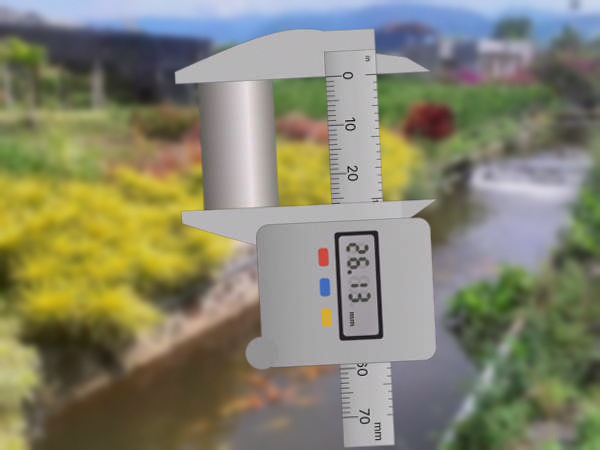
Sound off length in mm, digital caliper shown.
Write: 26.13 mm
